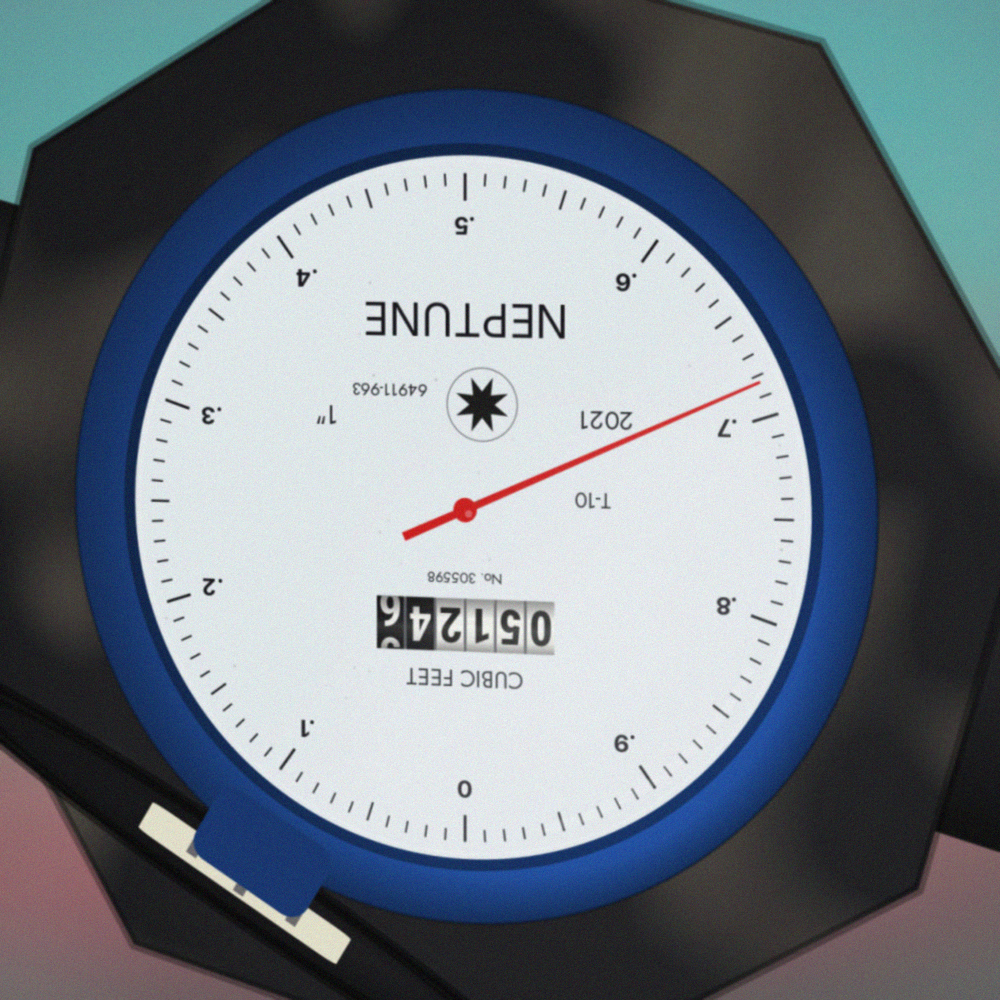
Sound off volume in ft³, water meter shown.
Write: 51245.68 ft³
